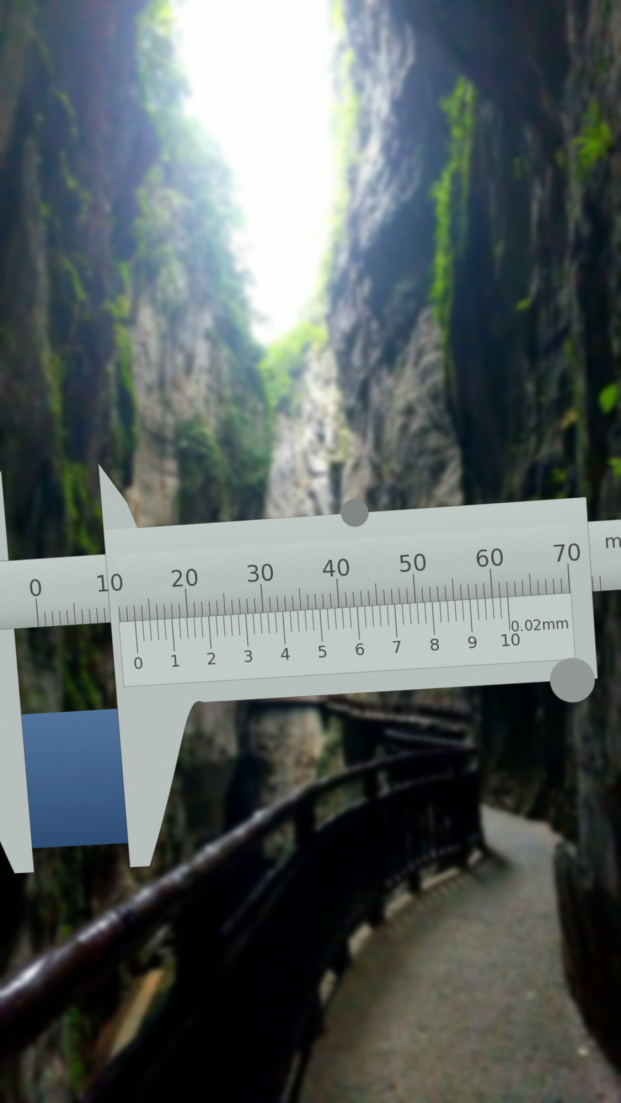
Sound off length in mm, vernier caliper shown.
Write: 13.0 mm
